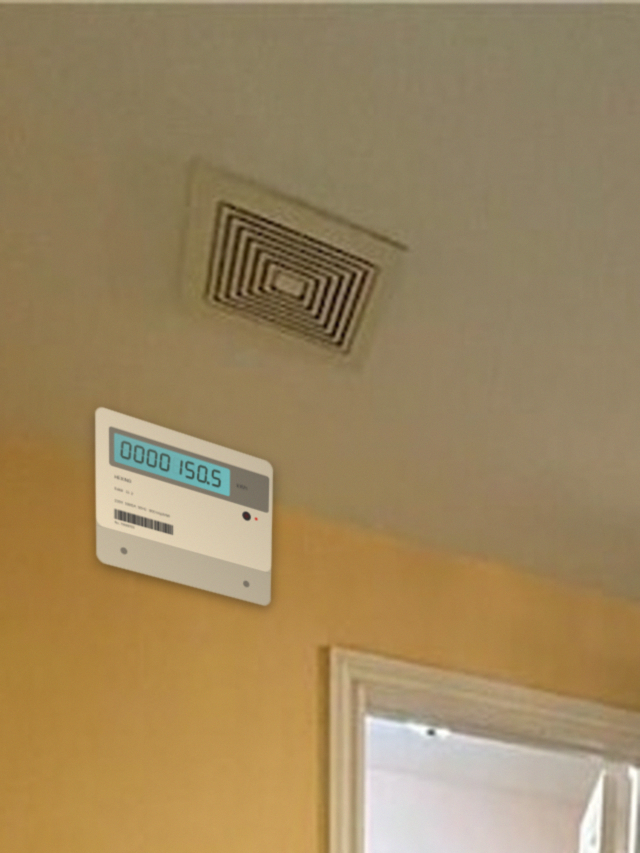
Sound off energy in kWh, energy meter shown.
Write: 150.5 kWh
